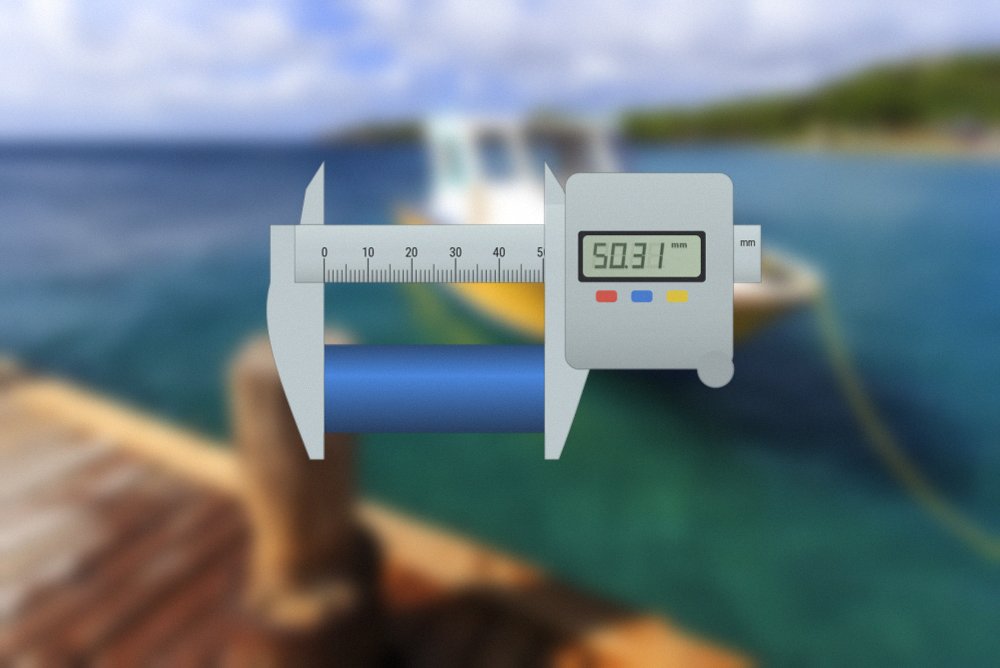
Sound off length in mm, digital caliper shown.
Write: 50.31 mm
